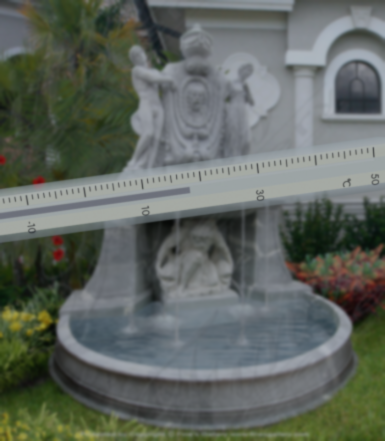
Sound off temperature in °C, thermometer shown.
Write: 18 °C
